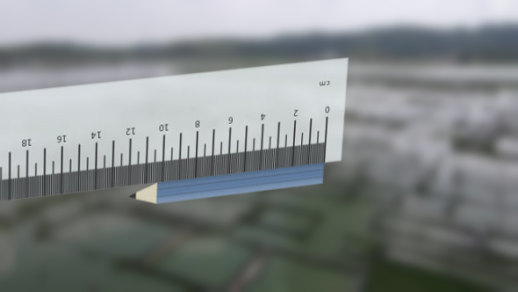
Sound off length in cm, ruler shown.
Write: 12 cm
